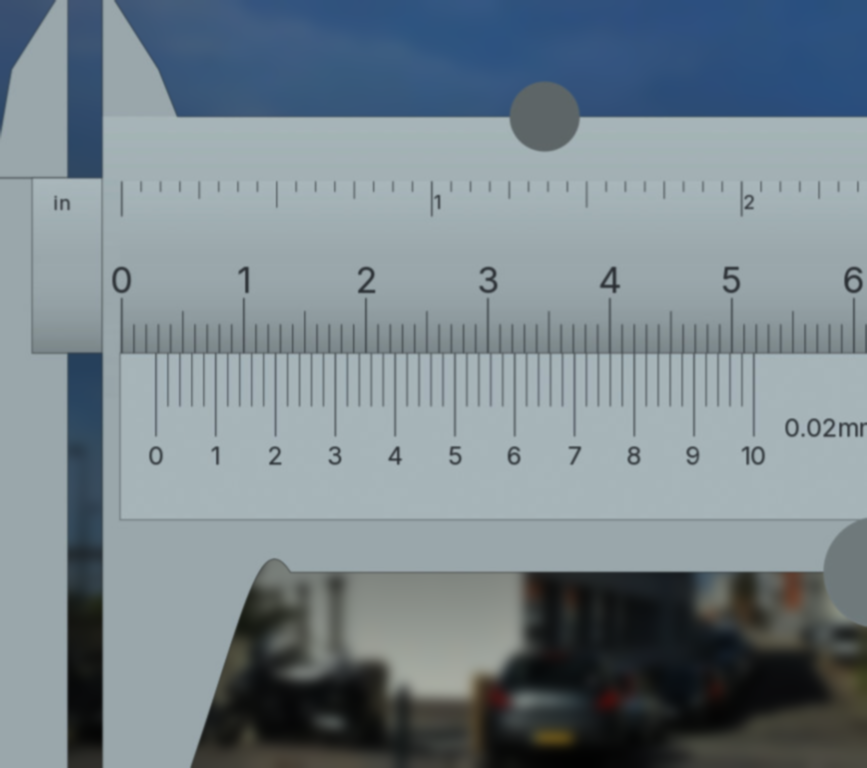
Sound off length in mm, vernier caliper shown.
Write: 2.8 mm
